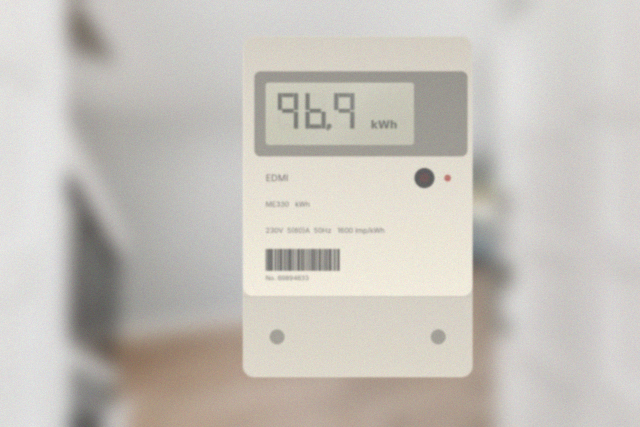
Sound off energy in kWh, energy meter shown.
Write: 96.9 kWh
